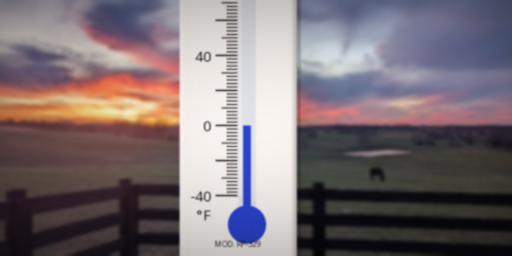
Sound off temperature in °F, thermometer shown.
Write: 0 °F
